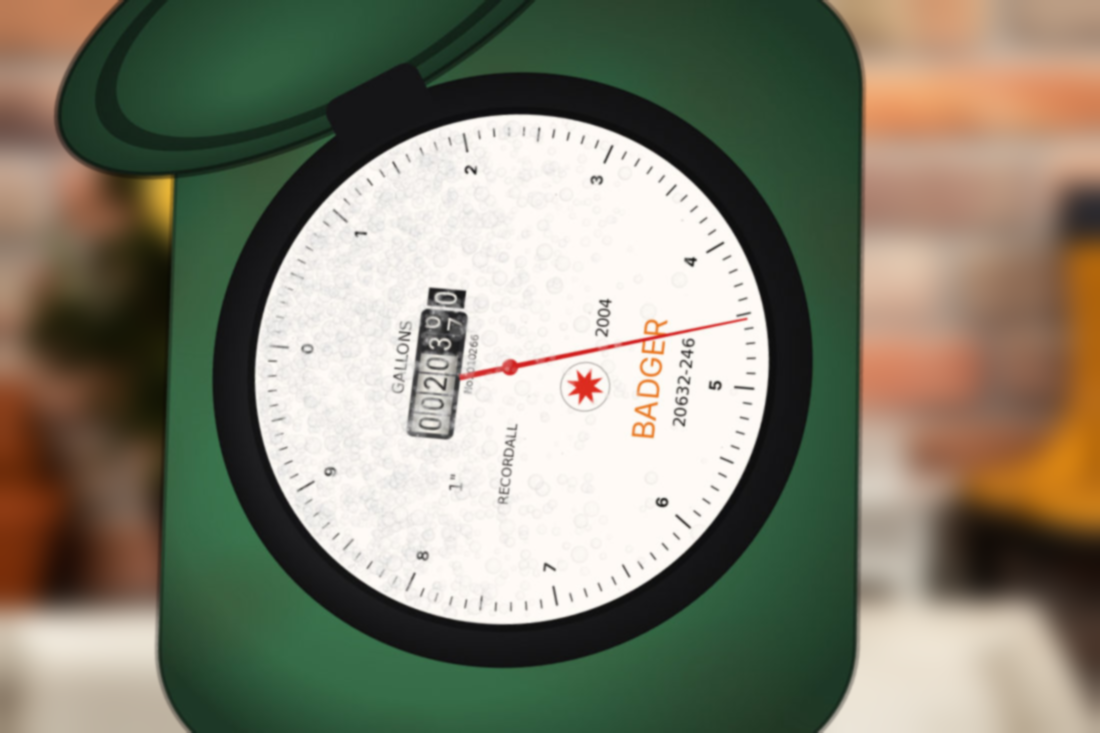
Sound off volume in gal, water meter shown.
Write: 20364.5 gal
